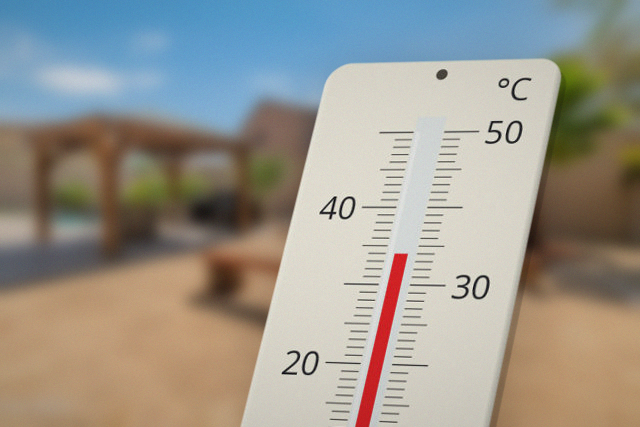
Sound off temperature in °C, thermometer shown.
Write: 34 °C
